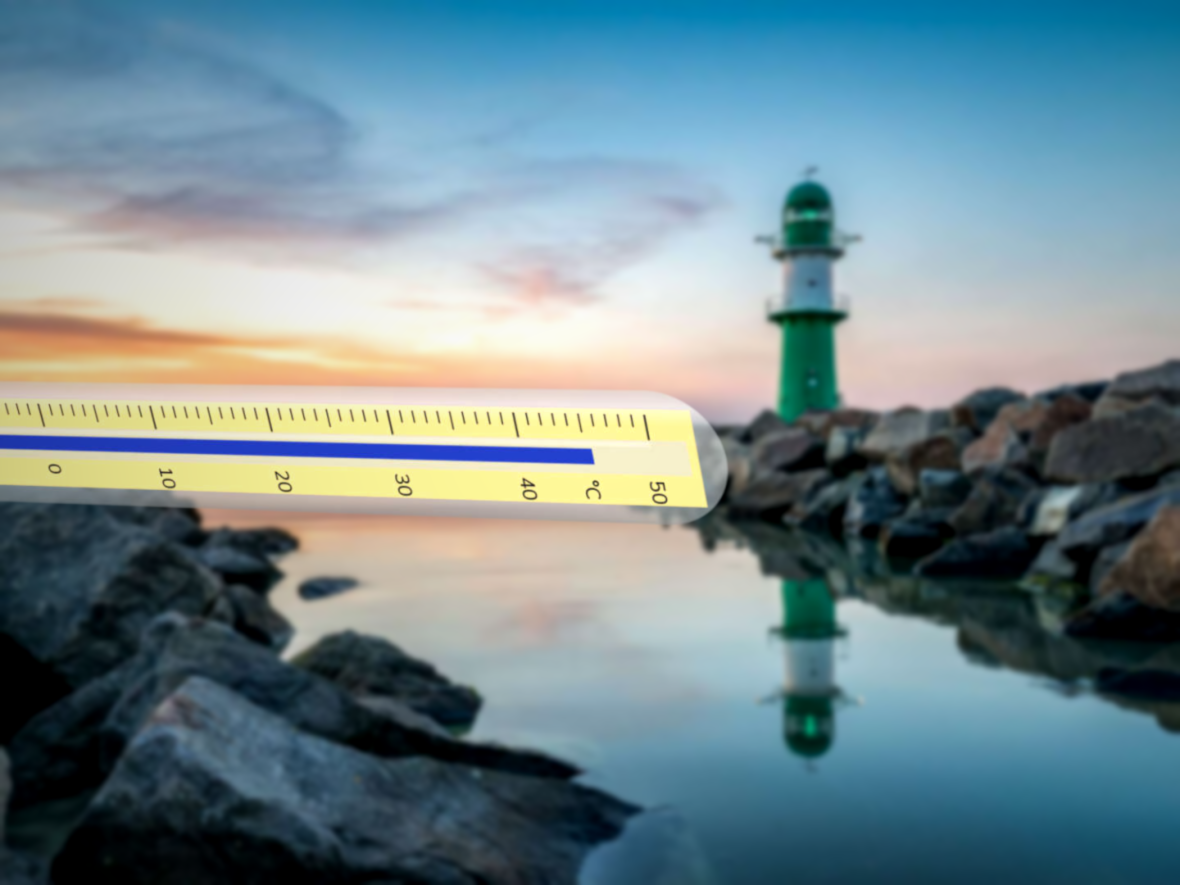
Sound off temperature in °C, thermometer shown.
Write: 45.5 °C
